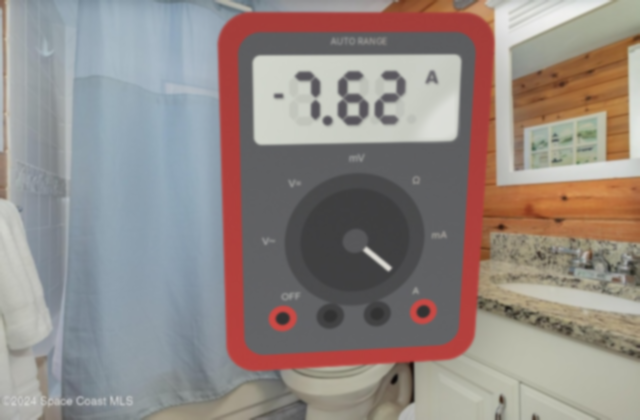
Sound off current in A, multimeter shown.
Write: -7.62 A
